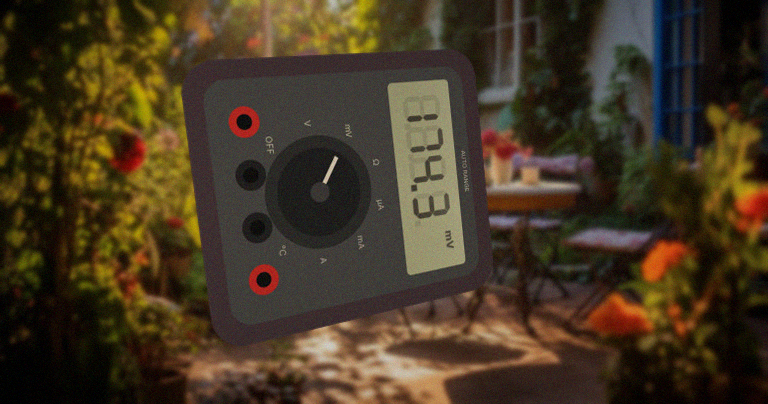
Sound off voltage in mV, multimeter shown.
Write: 174.3 mV
